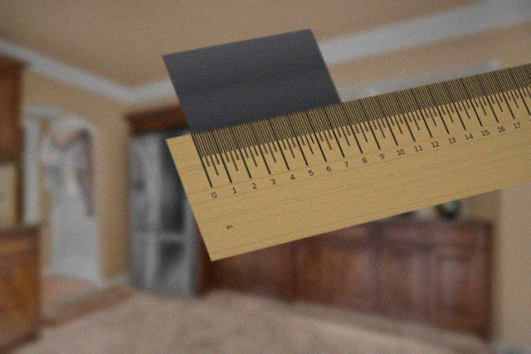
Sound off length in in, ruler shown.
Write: 8 in
